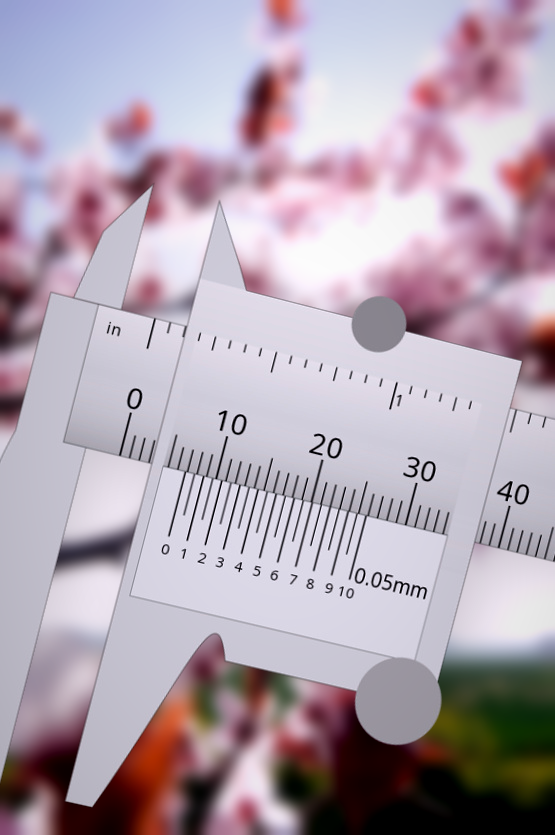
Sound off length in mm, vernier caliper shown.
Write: 6.8 mm
